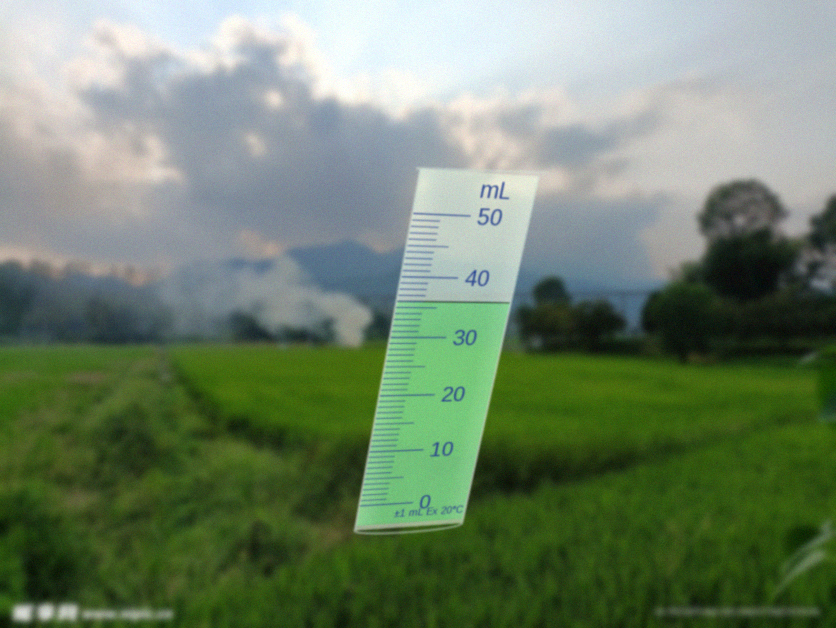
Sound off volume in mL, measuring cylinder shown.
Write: 36 mL
